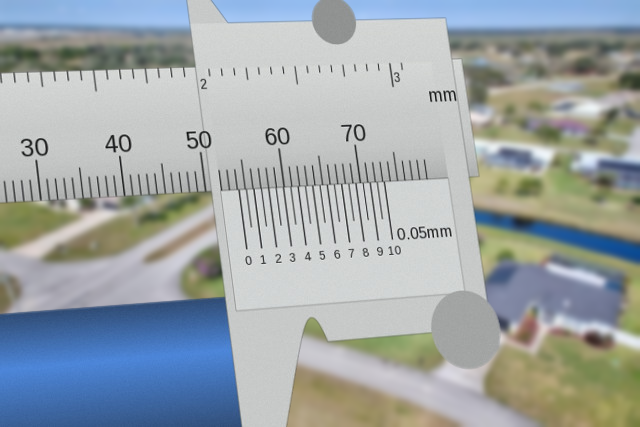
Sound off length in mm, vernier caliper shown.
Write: 54.2 mm
